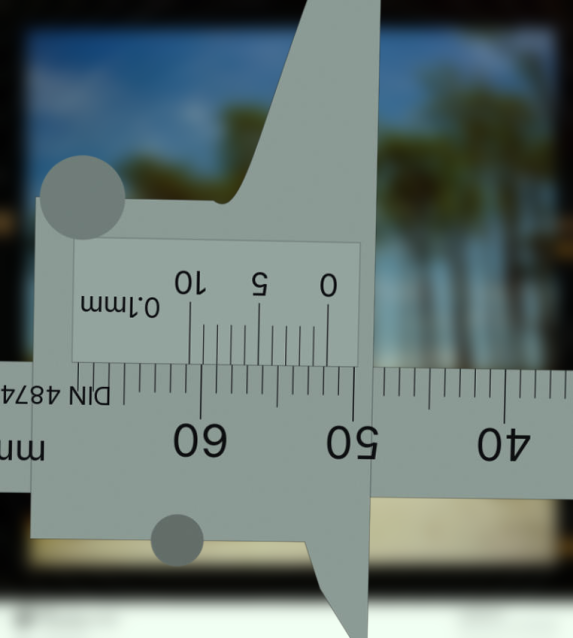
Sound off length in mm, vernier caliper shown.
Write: 51.8 mm
